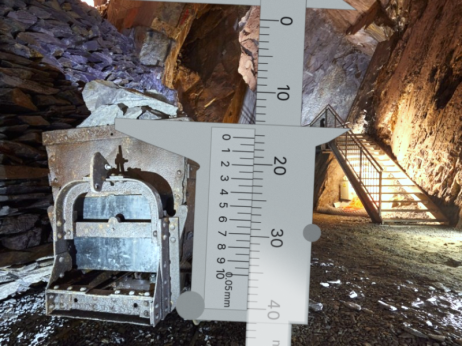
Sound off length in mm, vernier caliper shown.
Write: 16.4 mm
